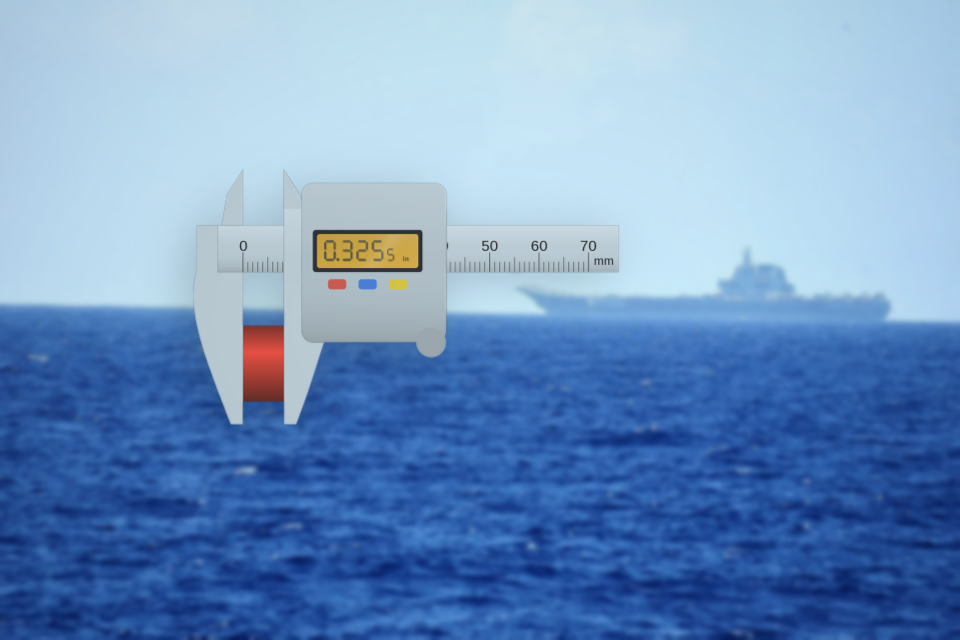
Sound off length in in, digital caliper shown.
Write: 0.3255 in
